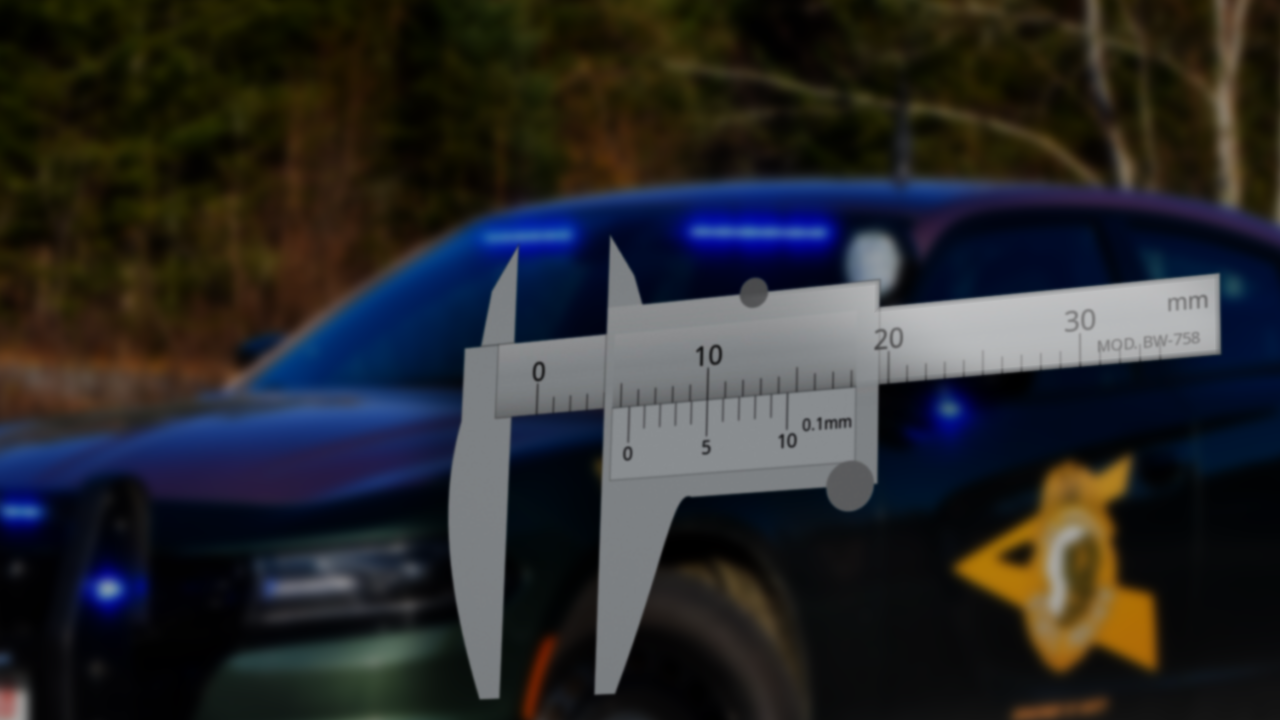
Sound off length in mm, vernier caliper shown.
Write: 5.5 mm
